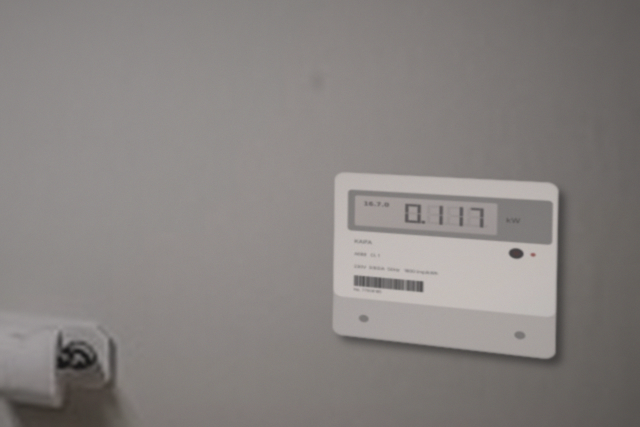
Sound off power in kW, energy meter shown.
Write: 0.117 kW
